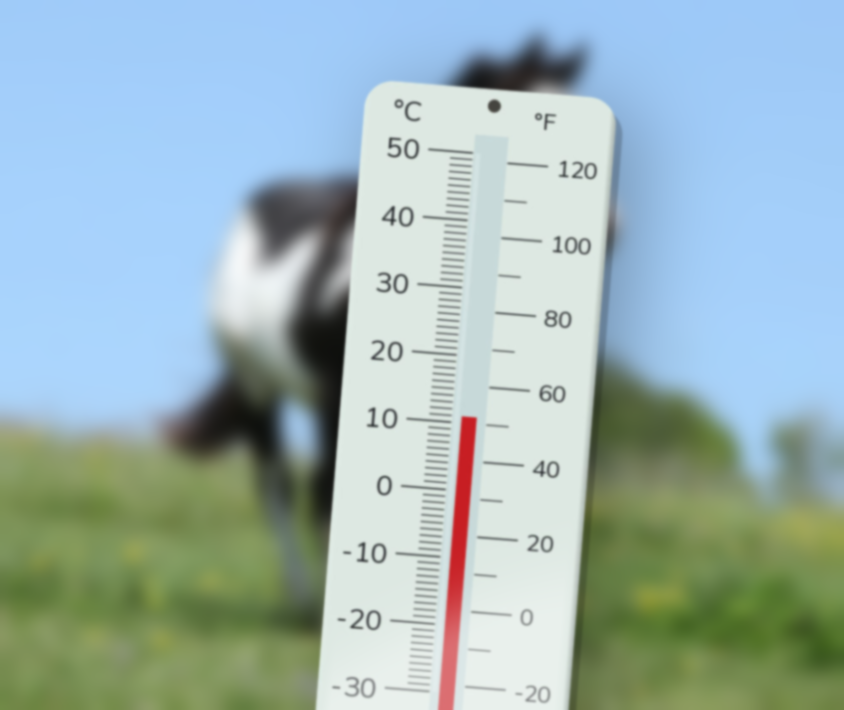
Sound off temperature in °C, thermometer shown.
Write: 11 °C
